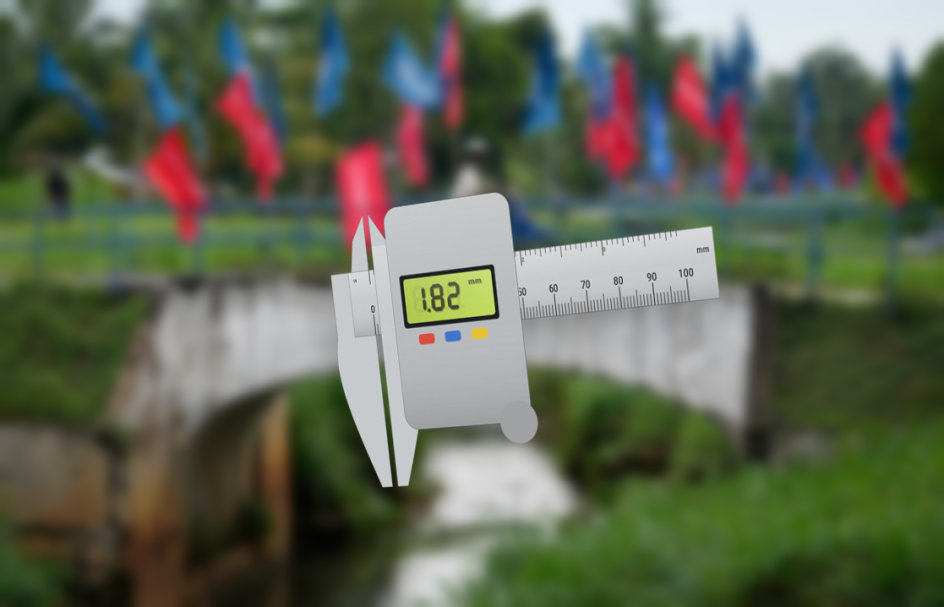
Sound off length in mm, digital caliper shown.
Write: 1.82 mm
